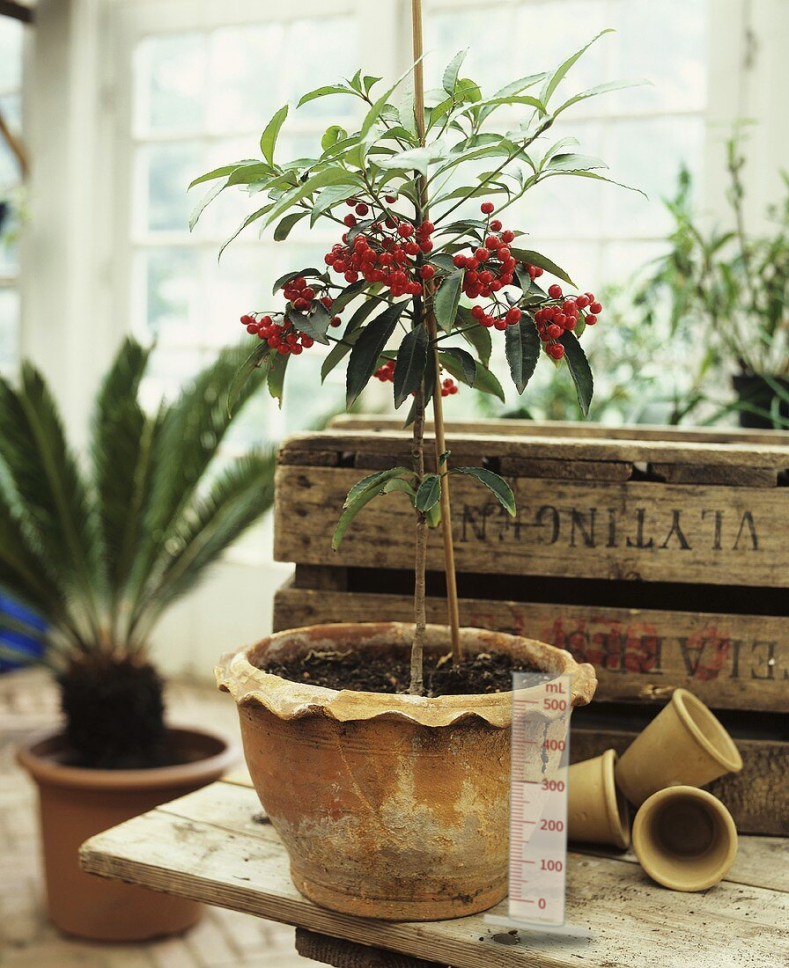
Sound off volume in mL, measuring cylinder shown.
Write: 300 mL
